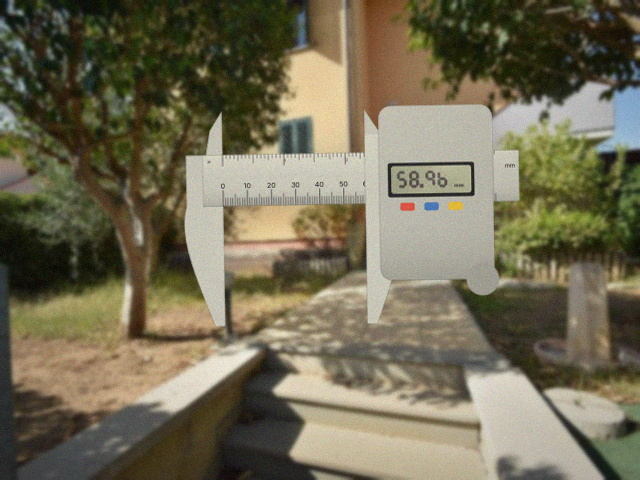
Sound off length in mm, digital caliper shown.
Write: 58.96 mm
